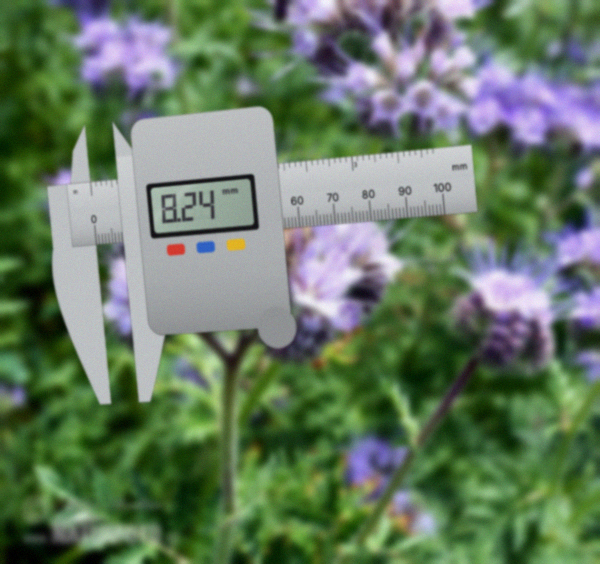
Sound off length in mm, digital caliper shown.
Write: 8.24 mm
